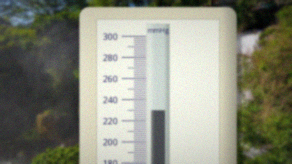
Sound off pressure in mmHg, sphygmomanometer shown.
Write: 230 mmHg
